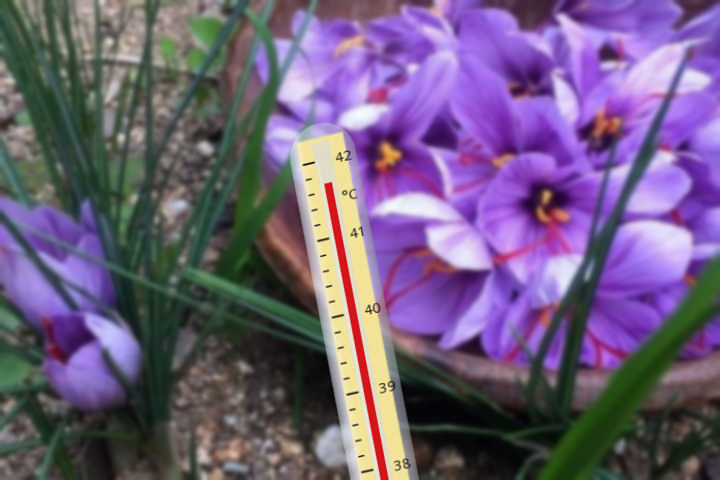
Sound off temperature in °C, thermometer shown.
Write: 41.7 °C
